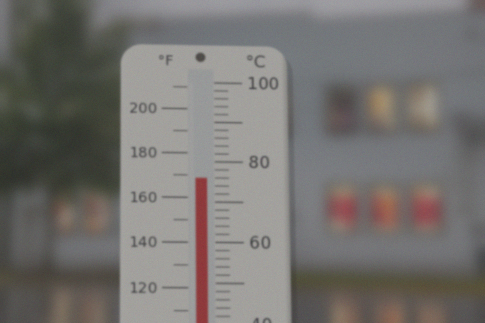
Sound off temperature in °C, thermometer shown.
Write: 76 °C
